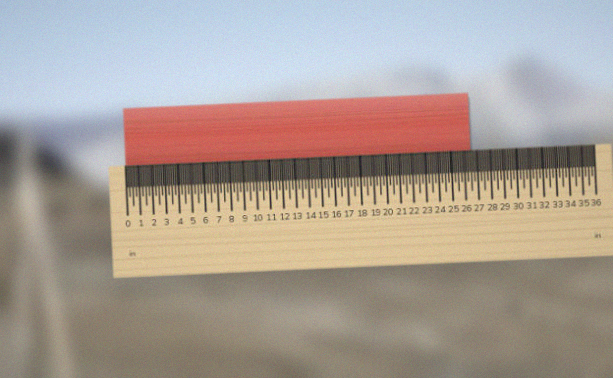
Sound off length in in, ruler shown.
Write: 26.5 in
